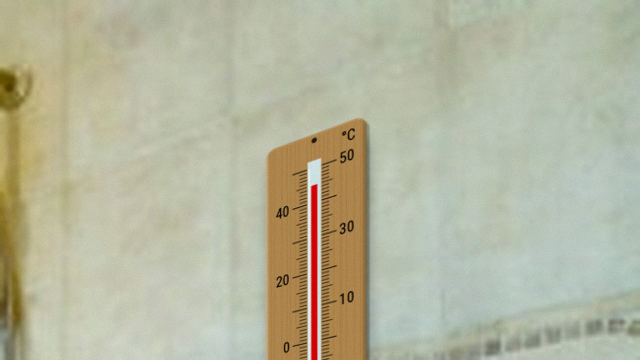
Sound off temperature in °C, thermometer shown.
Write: 45 °C
